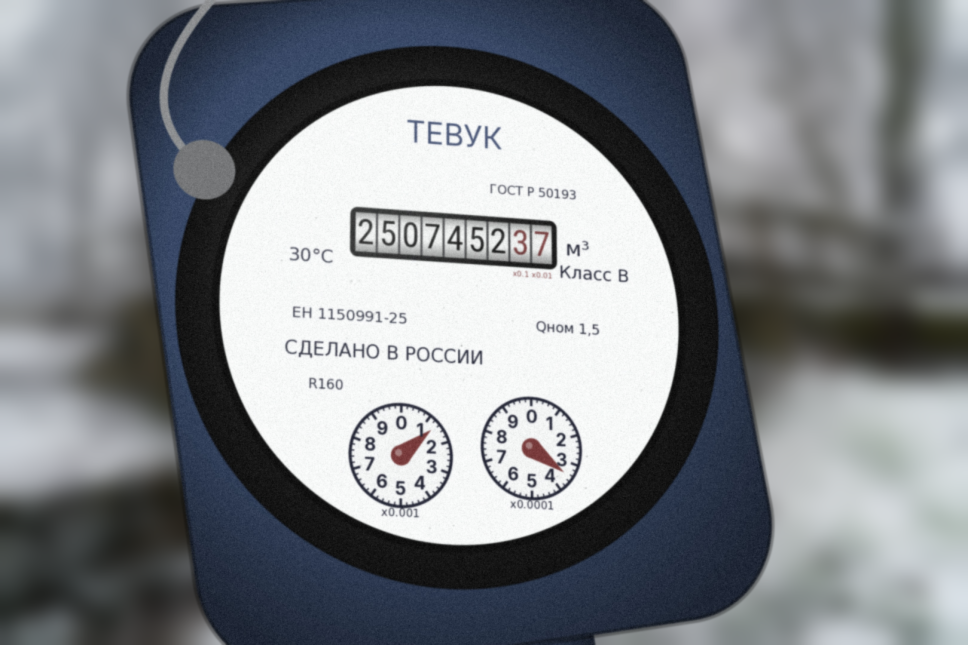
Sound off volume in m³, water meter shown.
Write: 2507452.3713 m³
